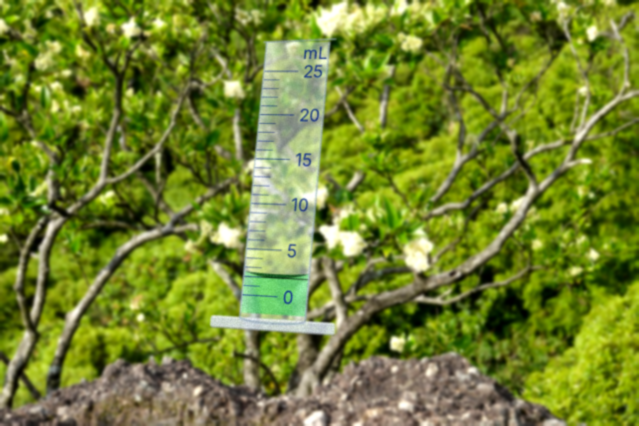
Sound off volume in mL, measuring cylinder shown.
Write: 2 mL
